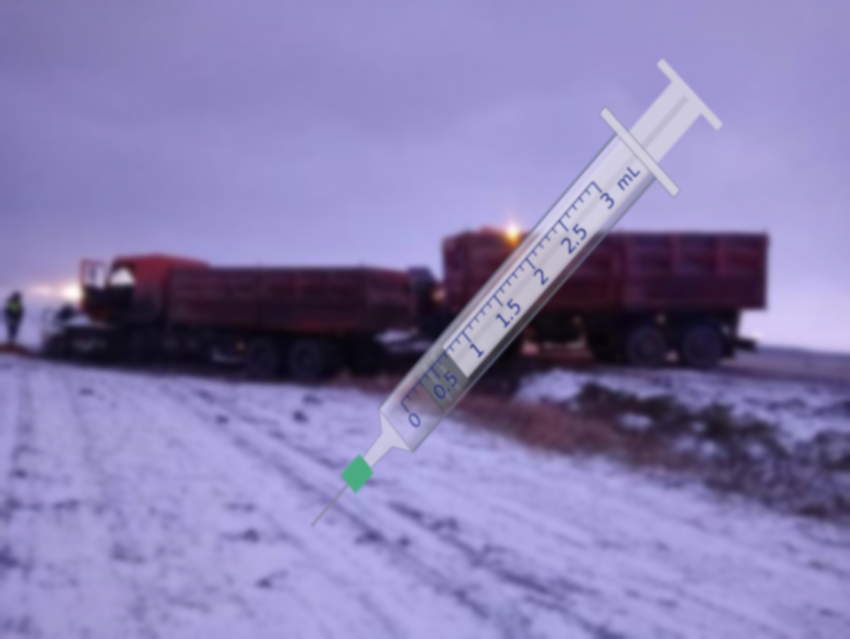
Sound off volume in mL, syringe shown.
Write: 0.3 mL
